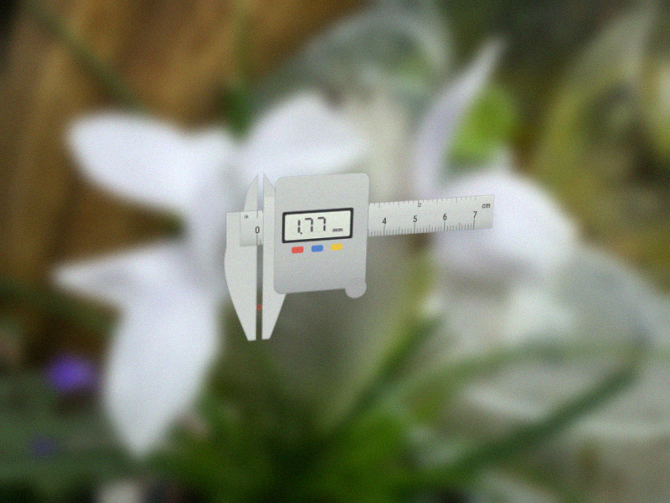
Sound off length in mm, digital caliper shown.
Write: 1.77 mm
